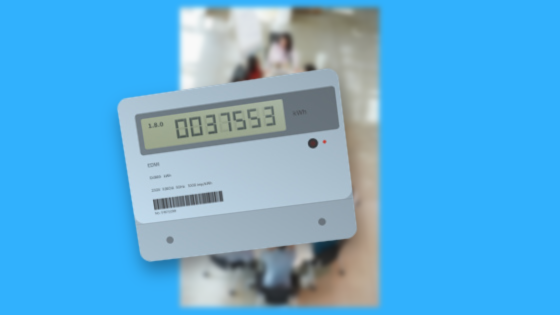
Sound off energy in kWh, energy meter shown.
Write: 37553 kWh
